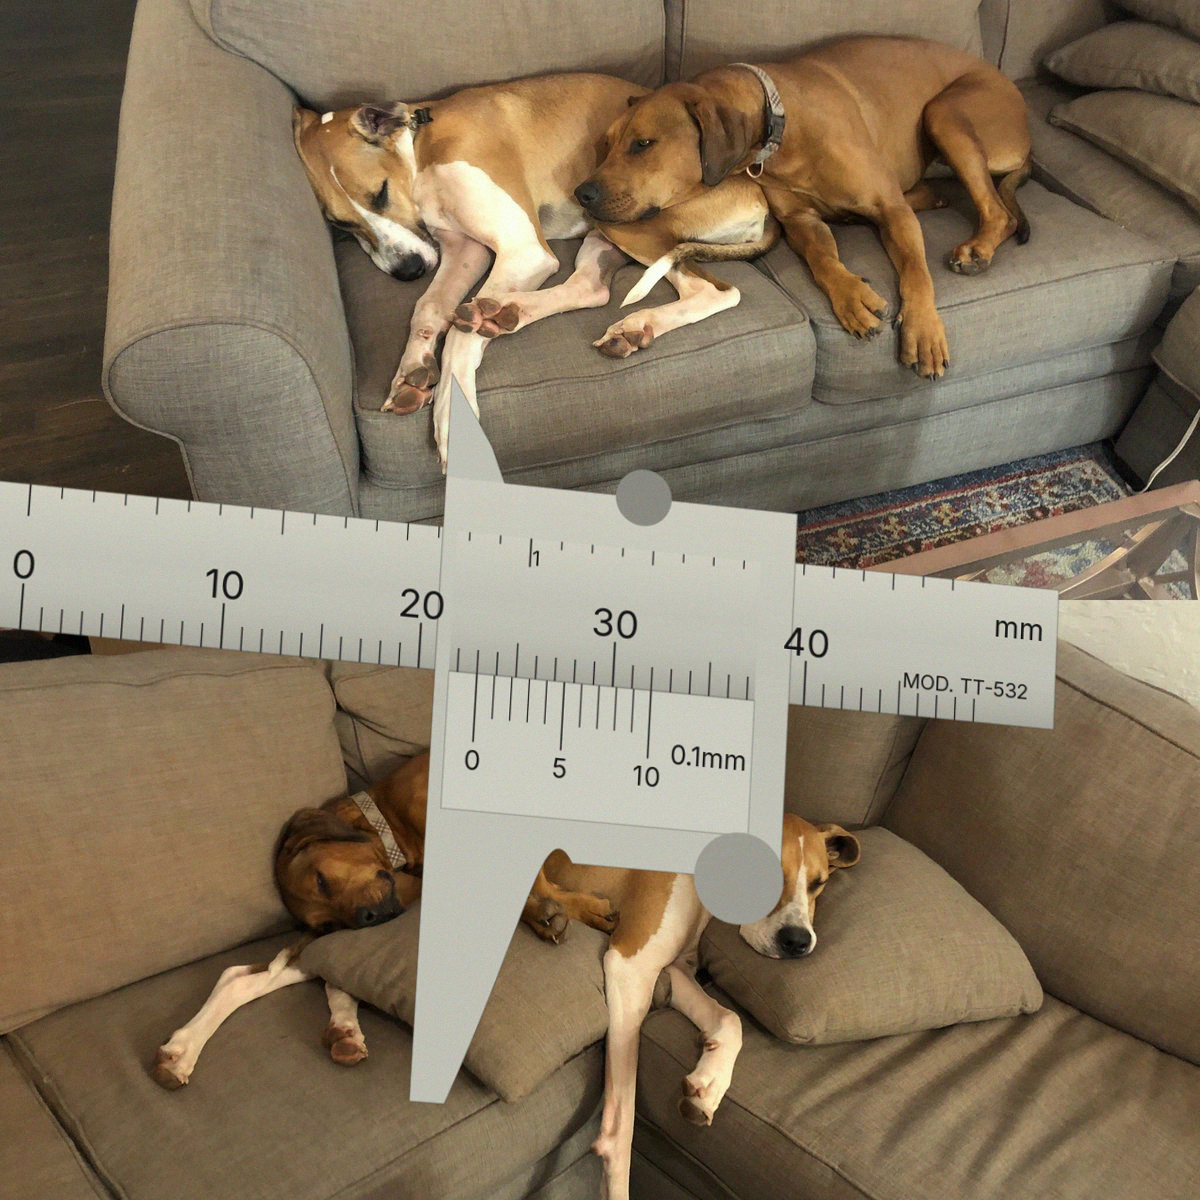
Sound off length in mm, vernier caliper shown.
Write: 23.0 mm
